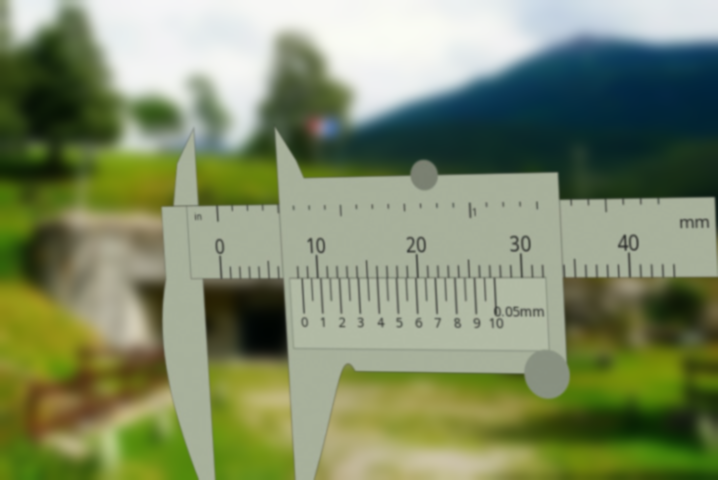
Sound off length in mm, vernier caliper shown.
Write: 8.4 mm
